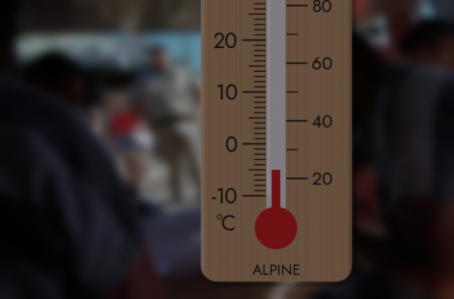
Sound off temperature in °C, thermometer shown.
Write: -5 °C
